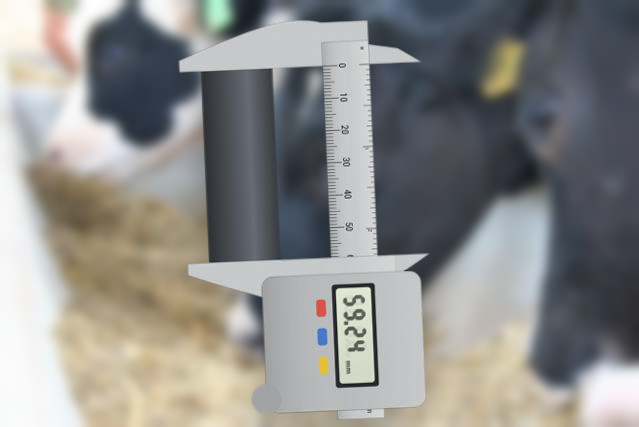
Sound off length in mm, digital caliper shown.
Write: 59.24 mm
